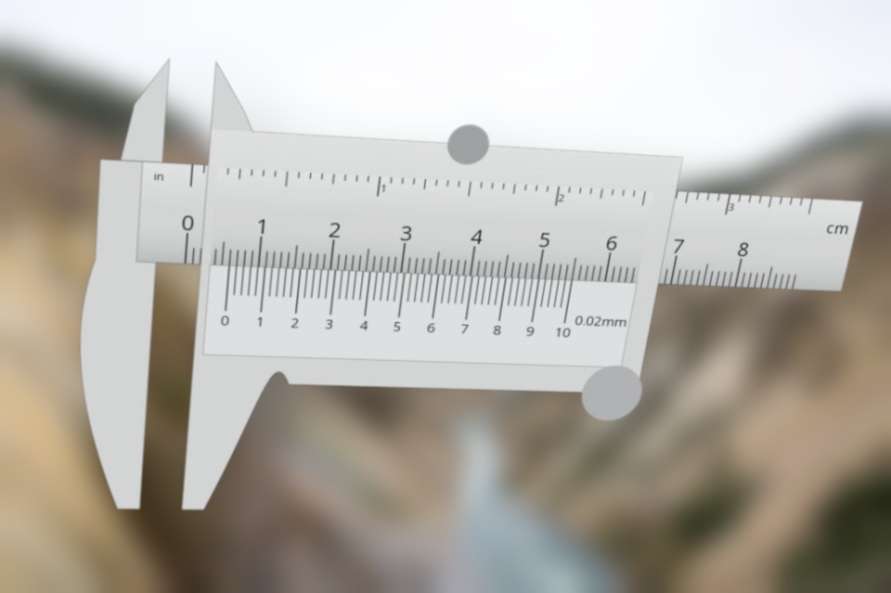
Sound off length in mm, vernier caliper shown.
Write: 6.0 mm
